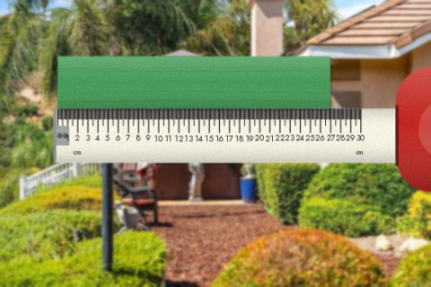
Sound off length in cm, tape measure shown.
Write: 27 cm
